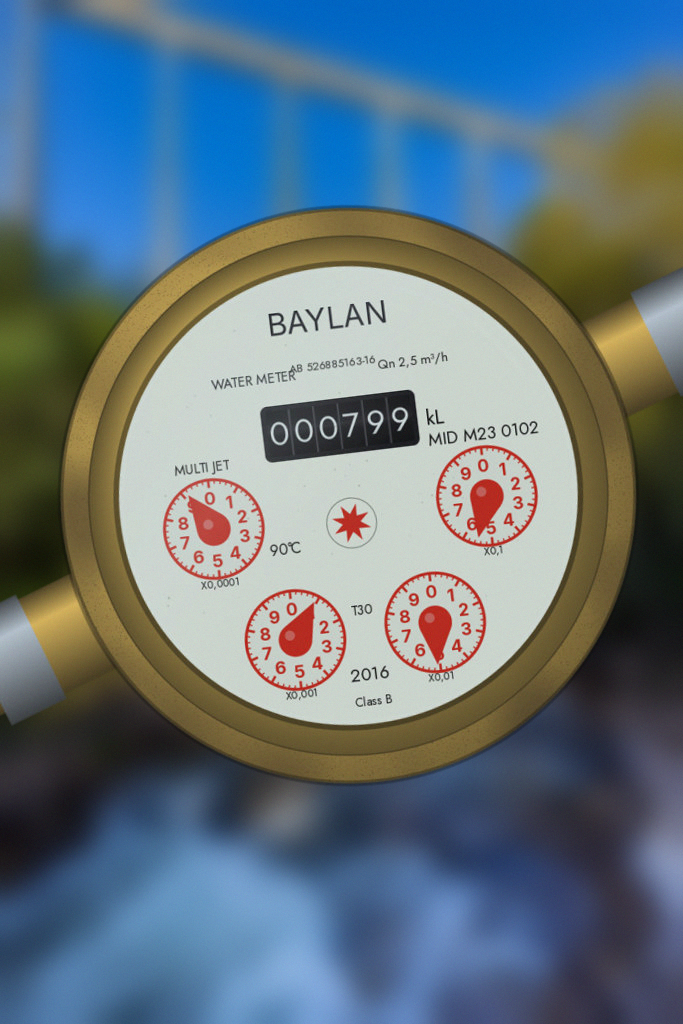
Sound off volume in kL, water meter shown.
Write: 799.5509 kL
